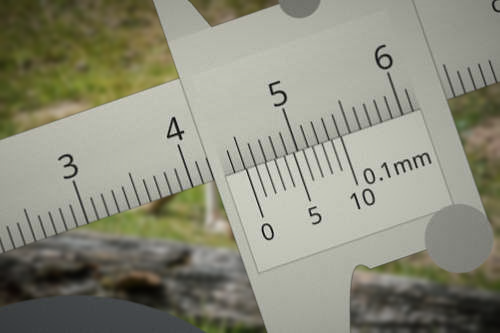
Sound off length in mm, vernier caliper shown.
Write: 45.1 mm
